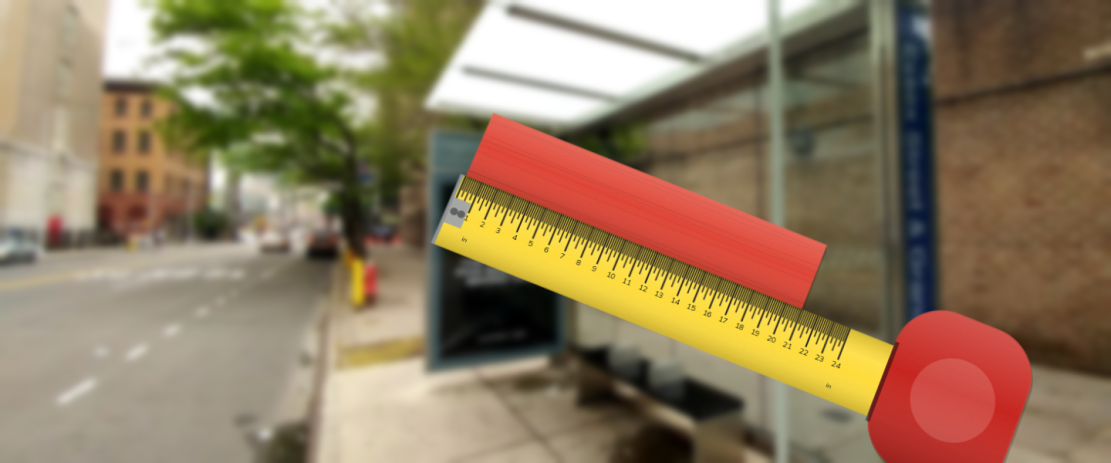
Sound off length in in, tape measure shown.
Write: 21 in
